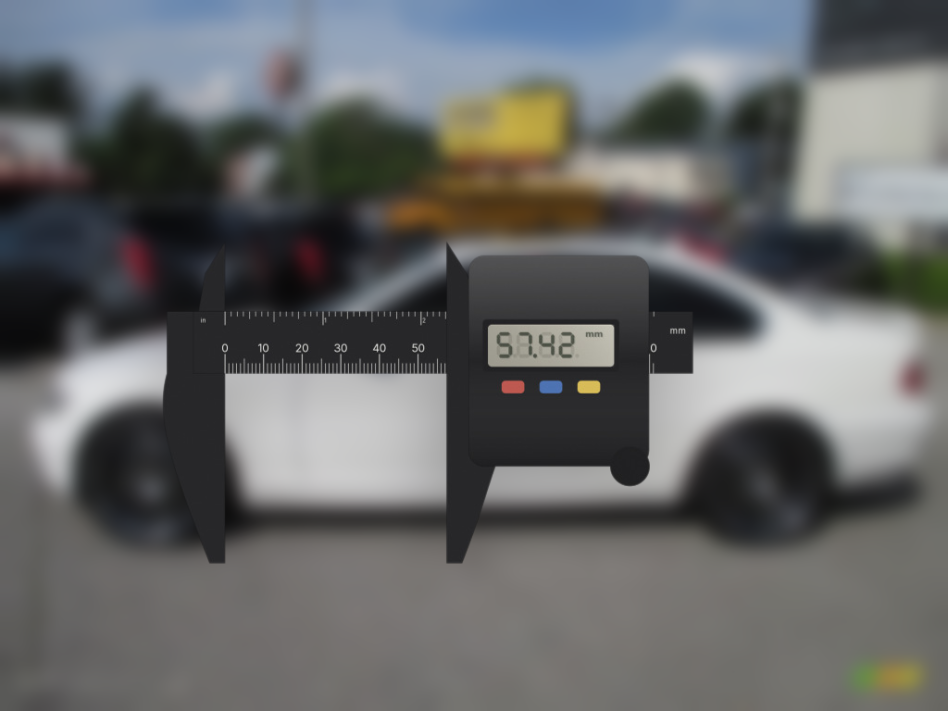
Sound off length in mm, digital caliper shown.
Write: 57.42 mm
